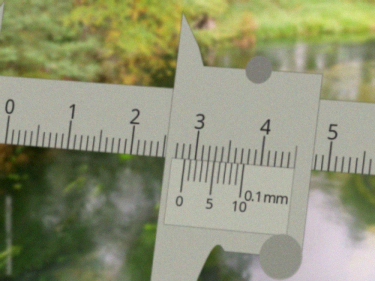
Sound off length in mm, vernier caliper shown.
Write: 28.4 mm
